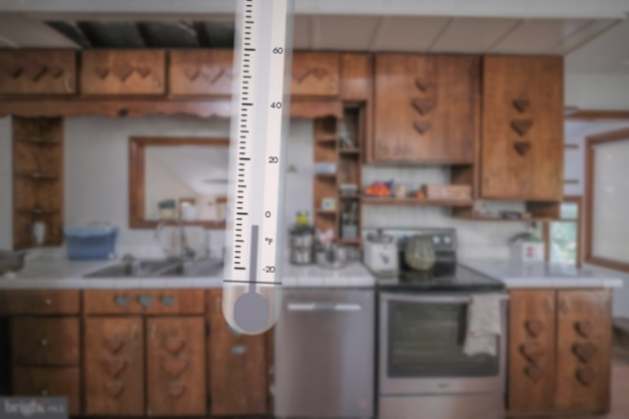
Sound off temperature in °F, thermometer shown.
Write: -4 °F
